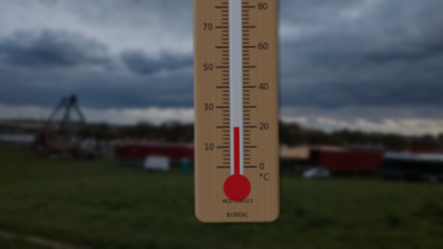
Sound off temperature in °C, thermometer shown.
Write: 20 °C
